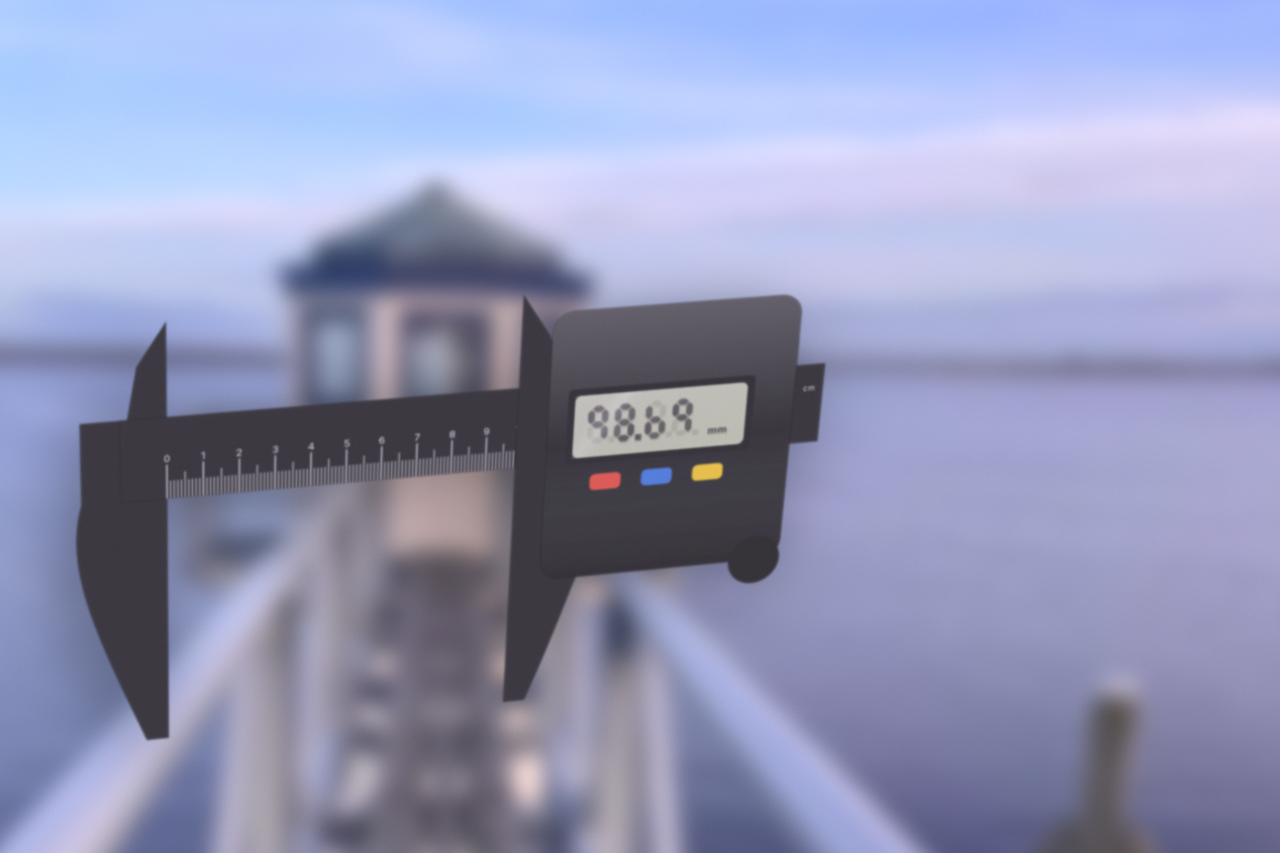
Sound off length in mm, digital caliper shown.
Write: 98.69 mm
